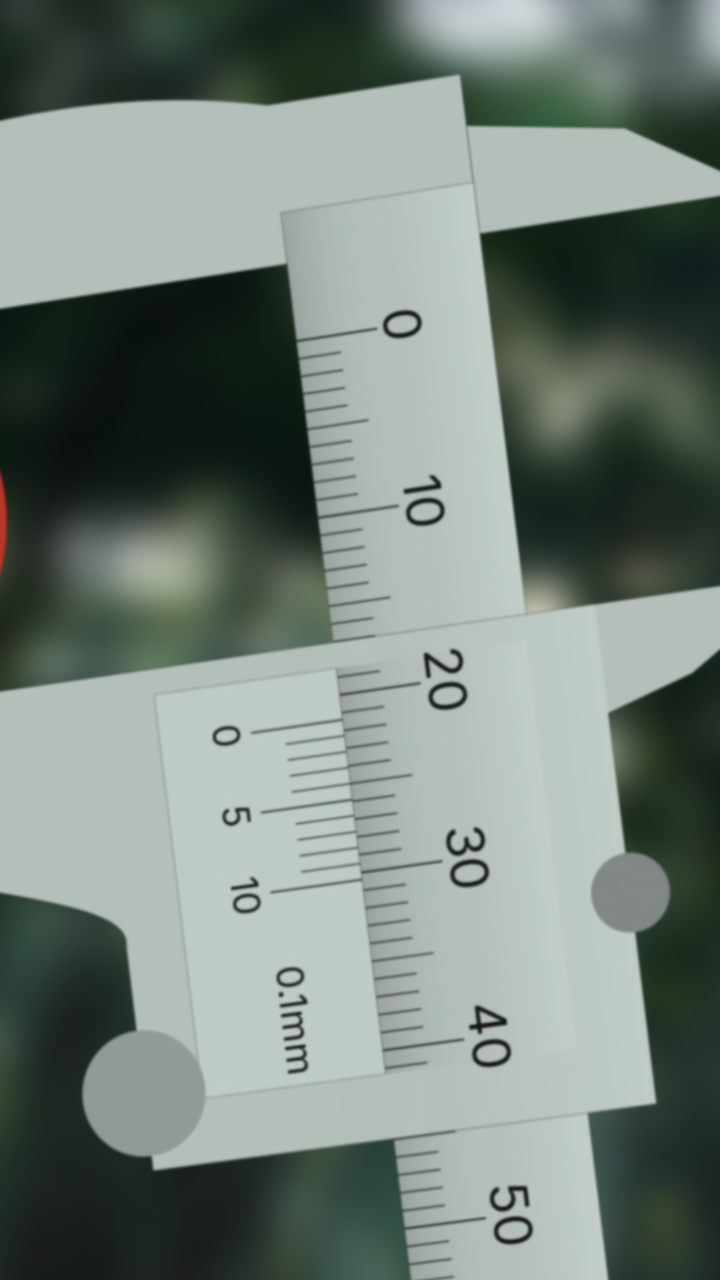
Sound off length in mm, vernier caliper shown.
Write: 21.4 mm
